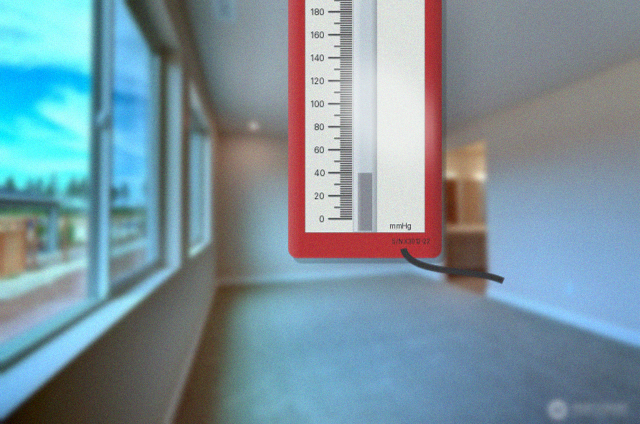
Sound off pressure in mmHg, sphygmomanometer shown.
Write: 40 mmHg
